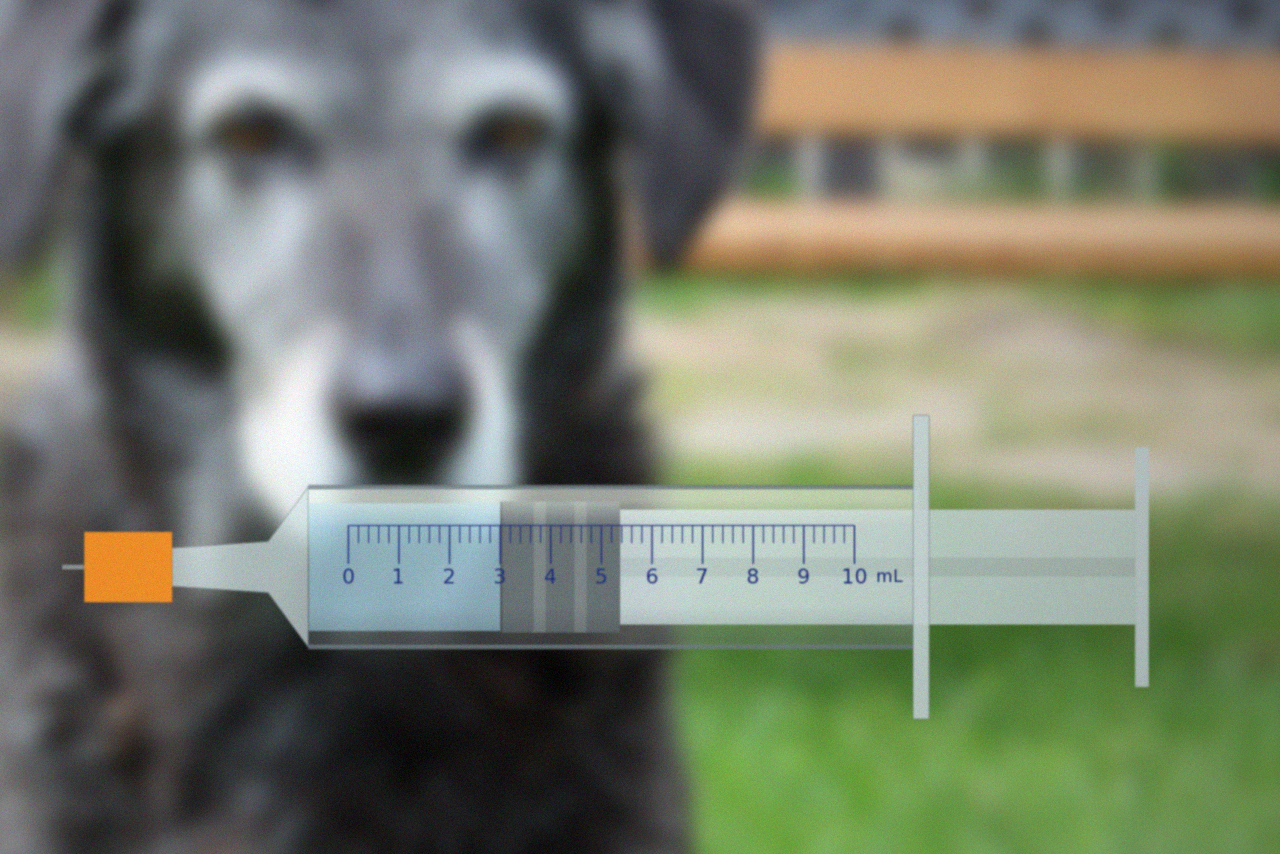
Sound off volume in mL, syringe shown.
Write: 3 mL
